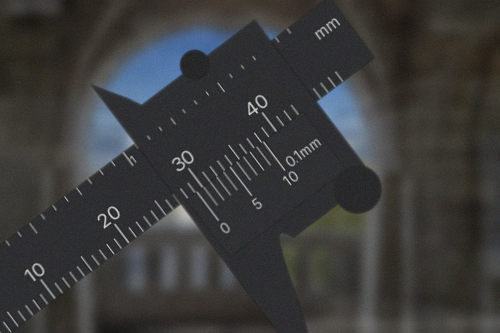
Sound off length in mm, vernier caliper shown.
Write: 29.2 mm
